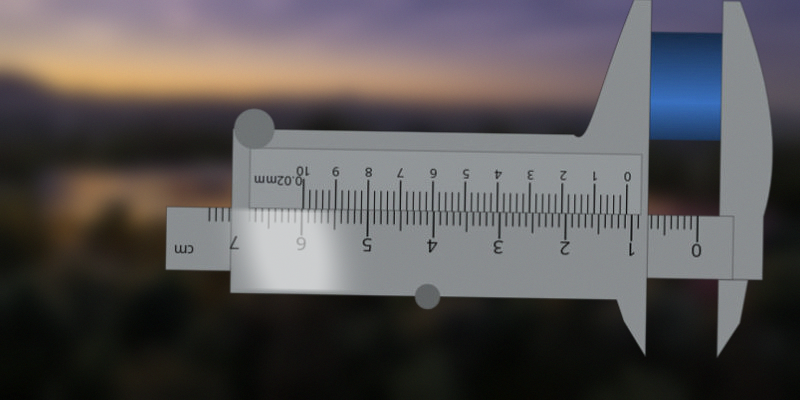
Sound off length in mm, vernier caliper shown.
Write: 10.8 mm
